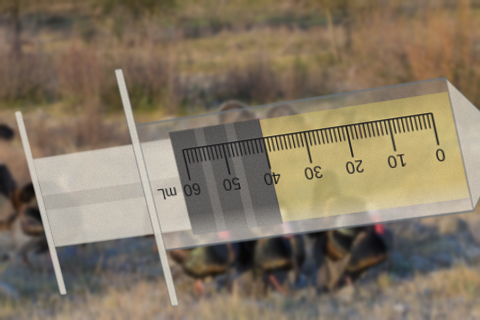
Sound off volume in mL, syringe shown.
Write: 40 mL
